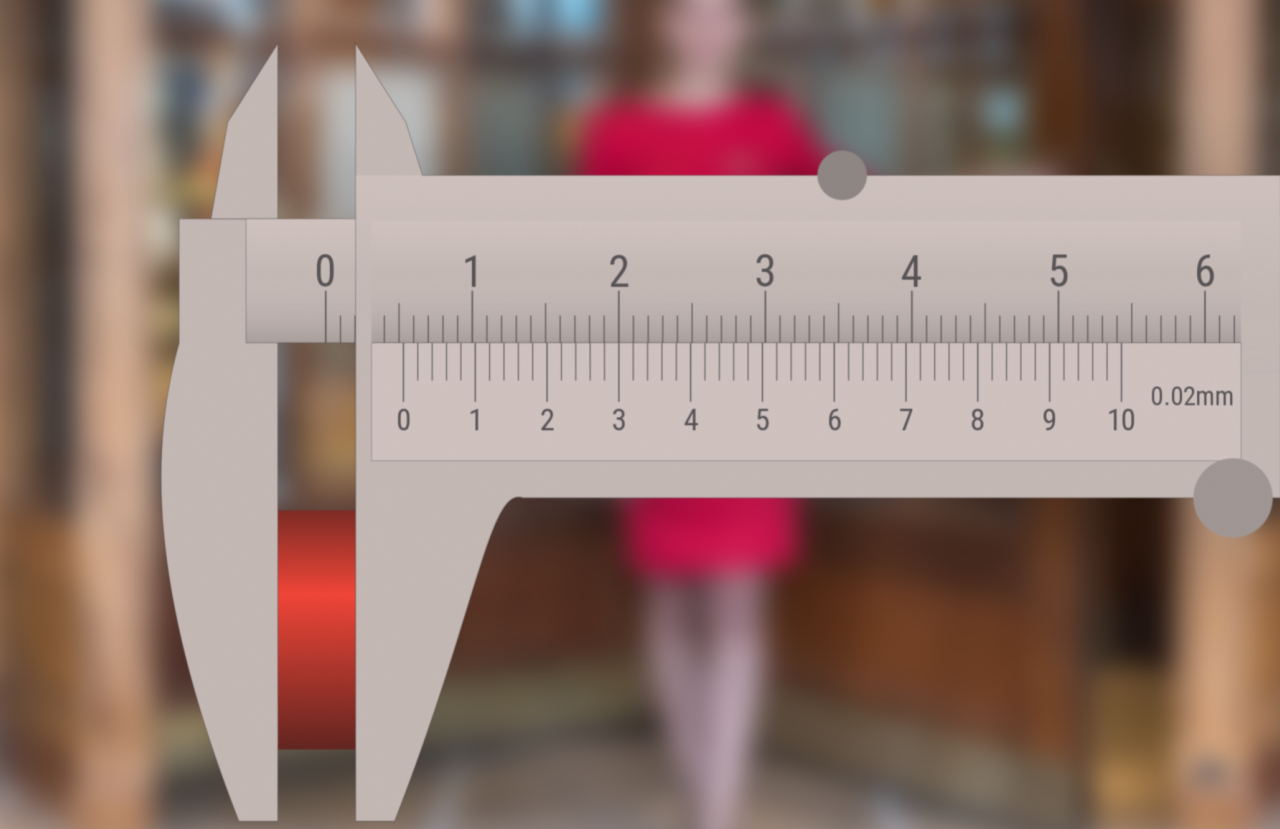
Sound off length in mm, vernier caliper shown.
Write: 5.3 mm
